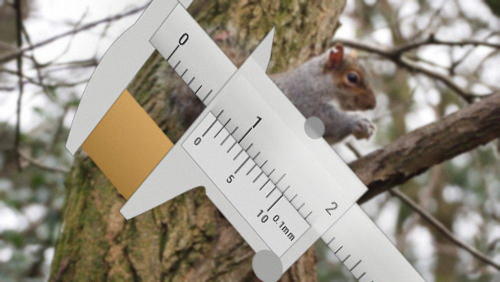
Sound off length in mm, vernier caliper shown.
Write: 7.1 mm
